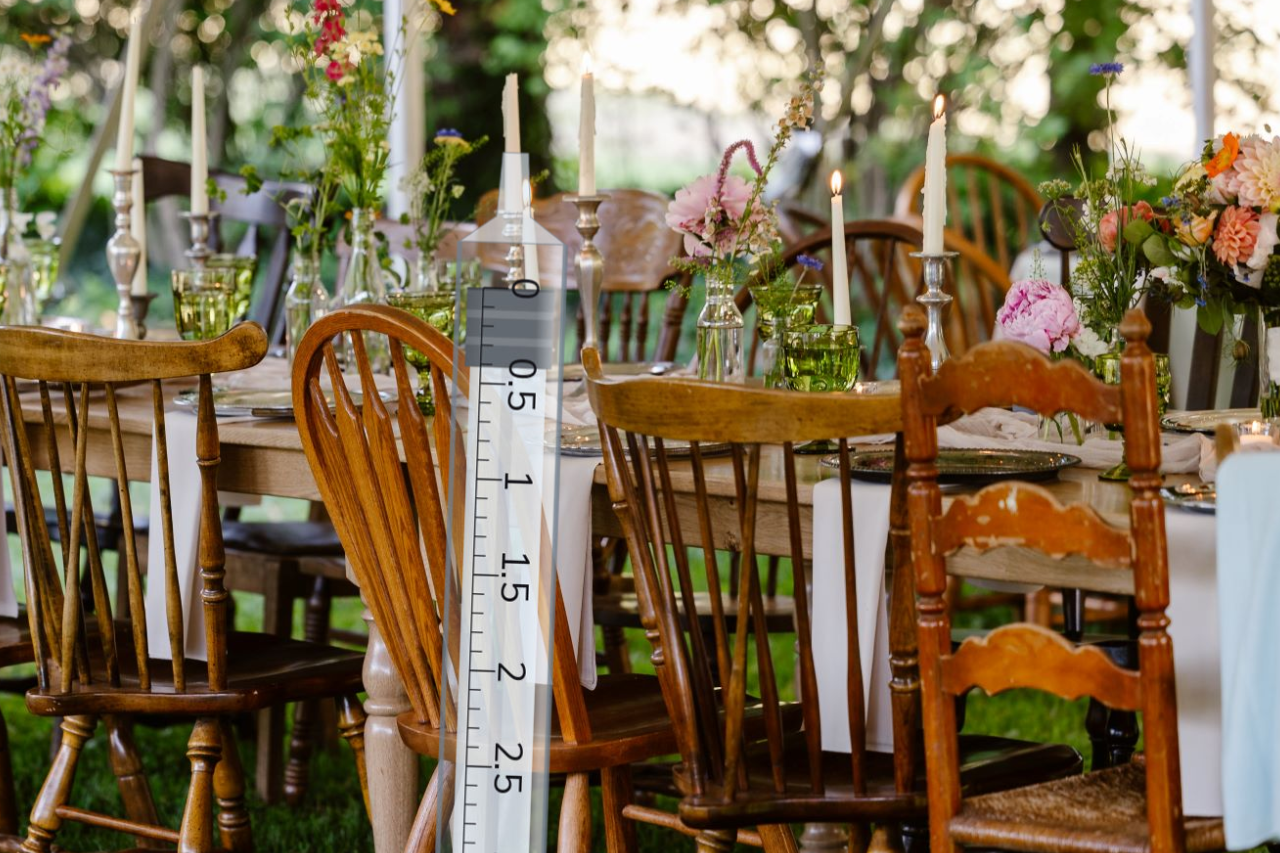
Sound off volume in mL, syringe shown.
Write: 0 mL
